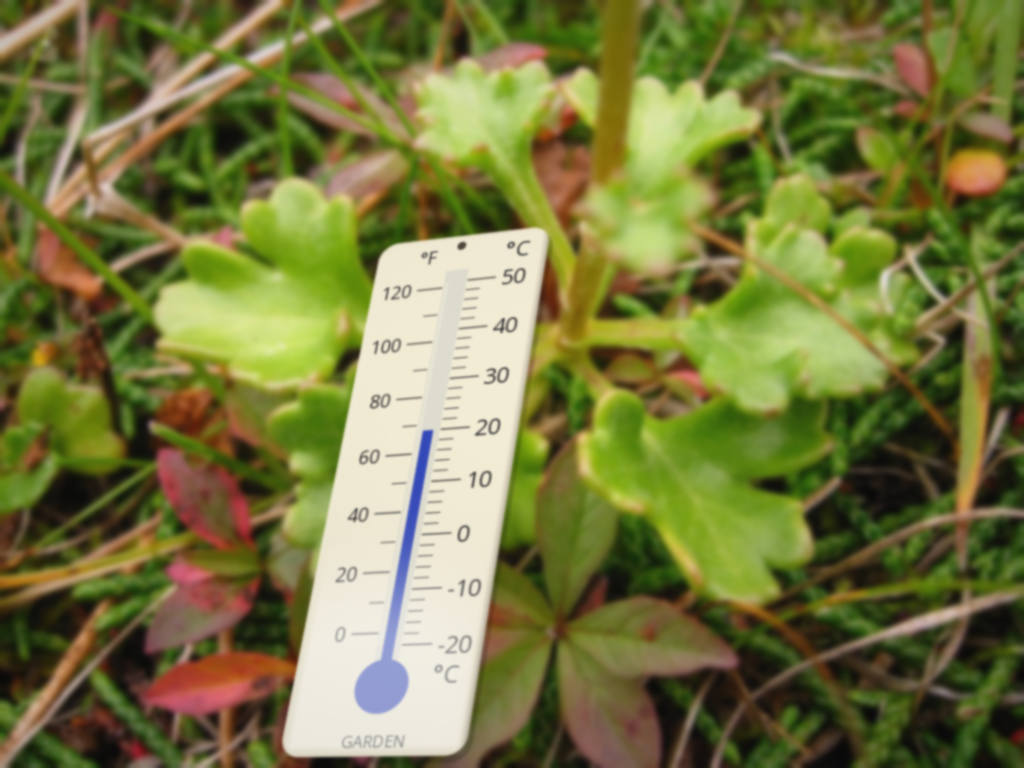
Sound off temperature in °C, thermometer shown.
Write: 20 °C
